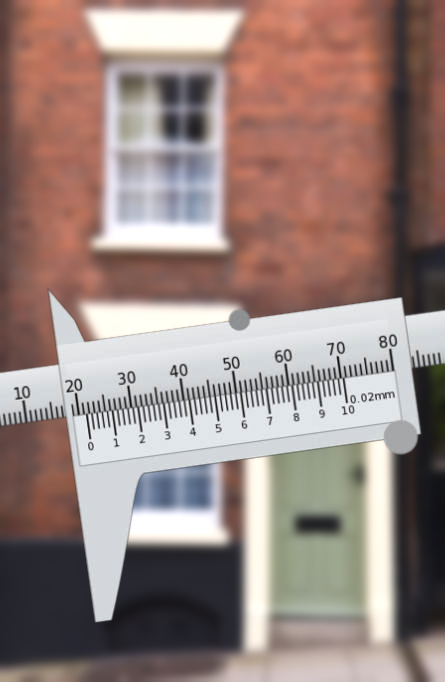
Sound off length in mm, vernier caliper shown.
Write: 21.5 mm
